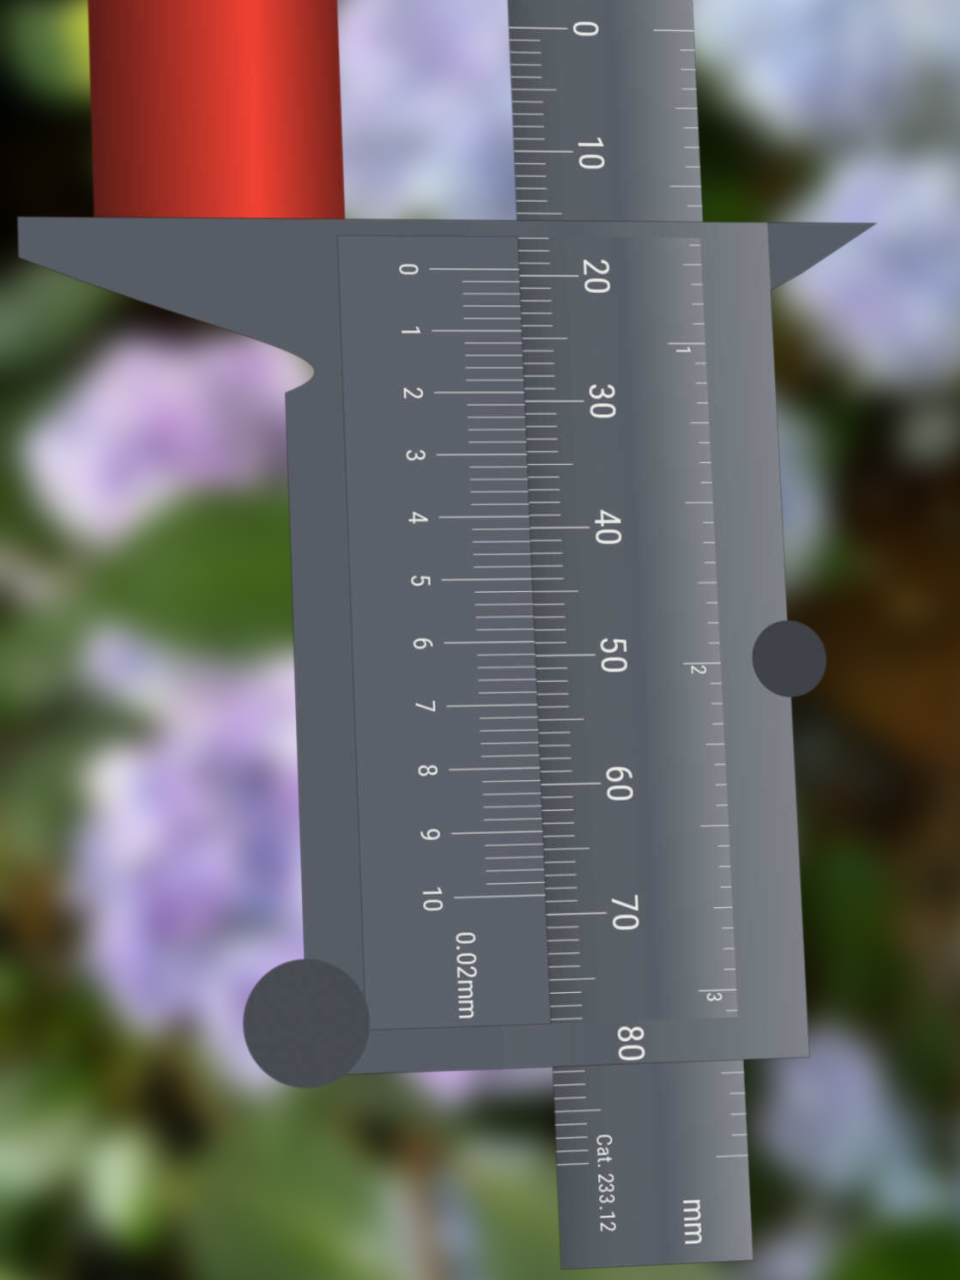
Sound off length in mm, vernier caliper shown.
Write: 19.5 mm
